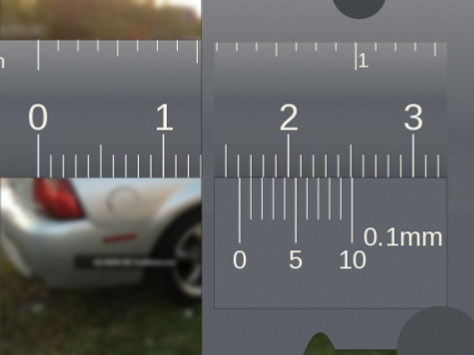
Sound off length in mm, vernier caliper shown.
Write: 16.1 mm
